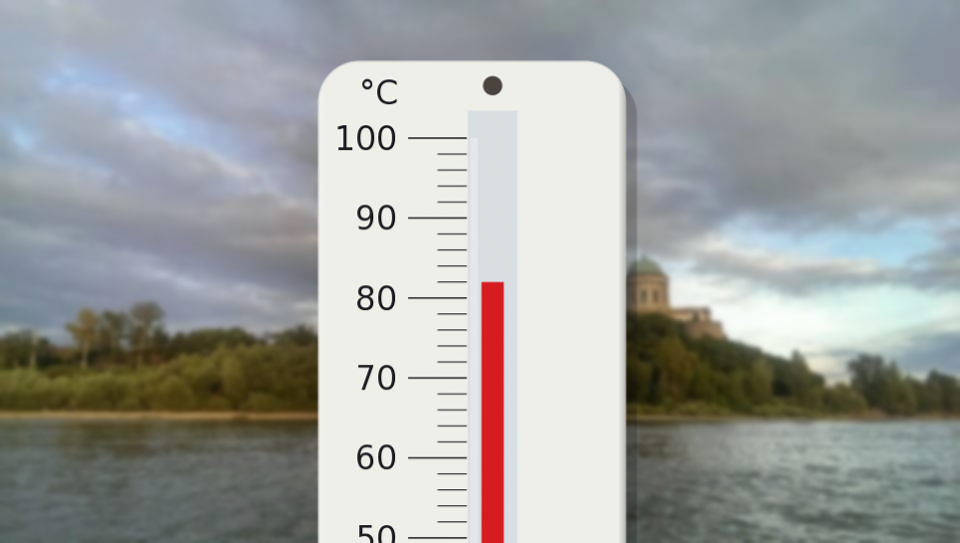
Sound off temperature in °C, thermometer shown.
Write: 82 °C
